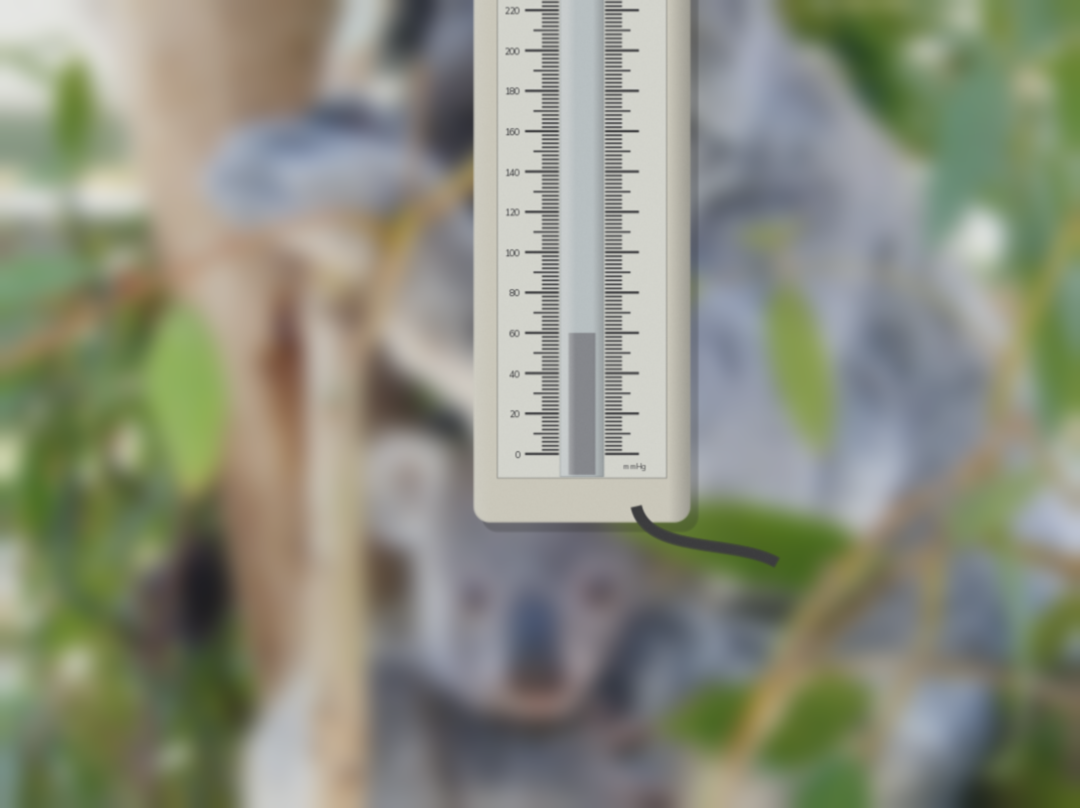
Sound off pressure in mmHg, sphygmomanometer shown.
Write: 60 mmHg
